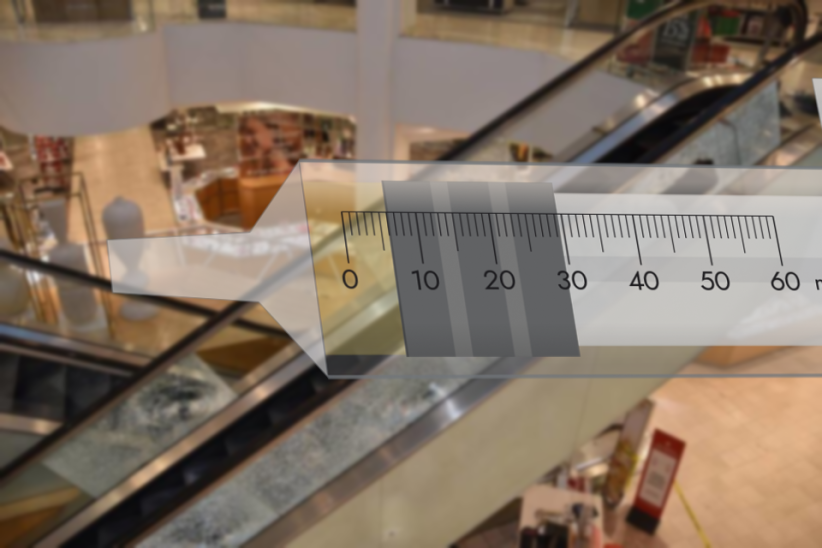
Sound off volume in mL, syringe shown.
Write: 6 mL
